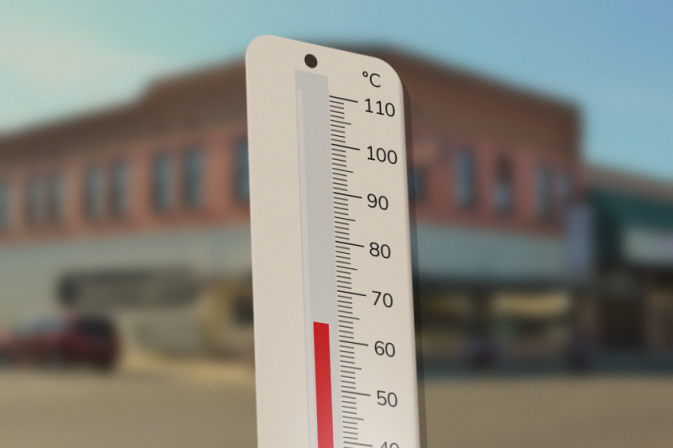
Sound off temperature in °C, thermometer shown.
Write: 63 °C
